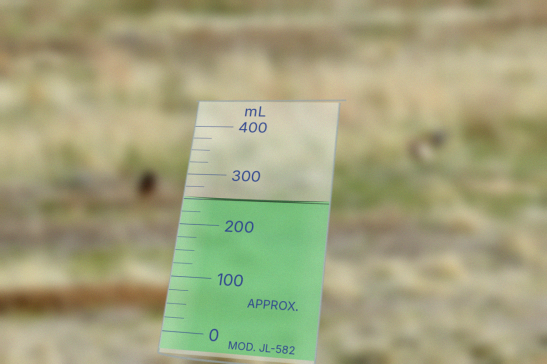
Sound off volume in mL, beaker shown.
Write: 250 mL
